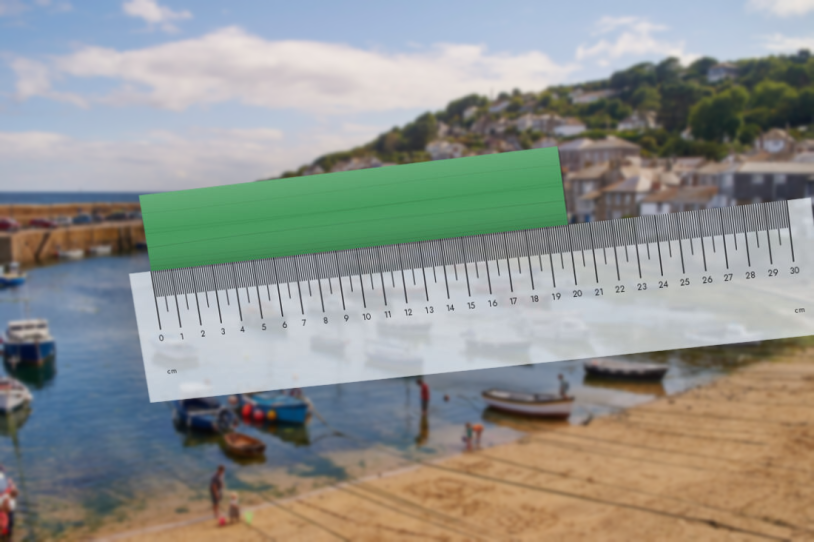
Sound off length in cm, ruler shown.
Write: 20 cm
